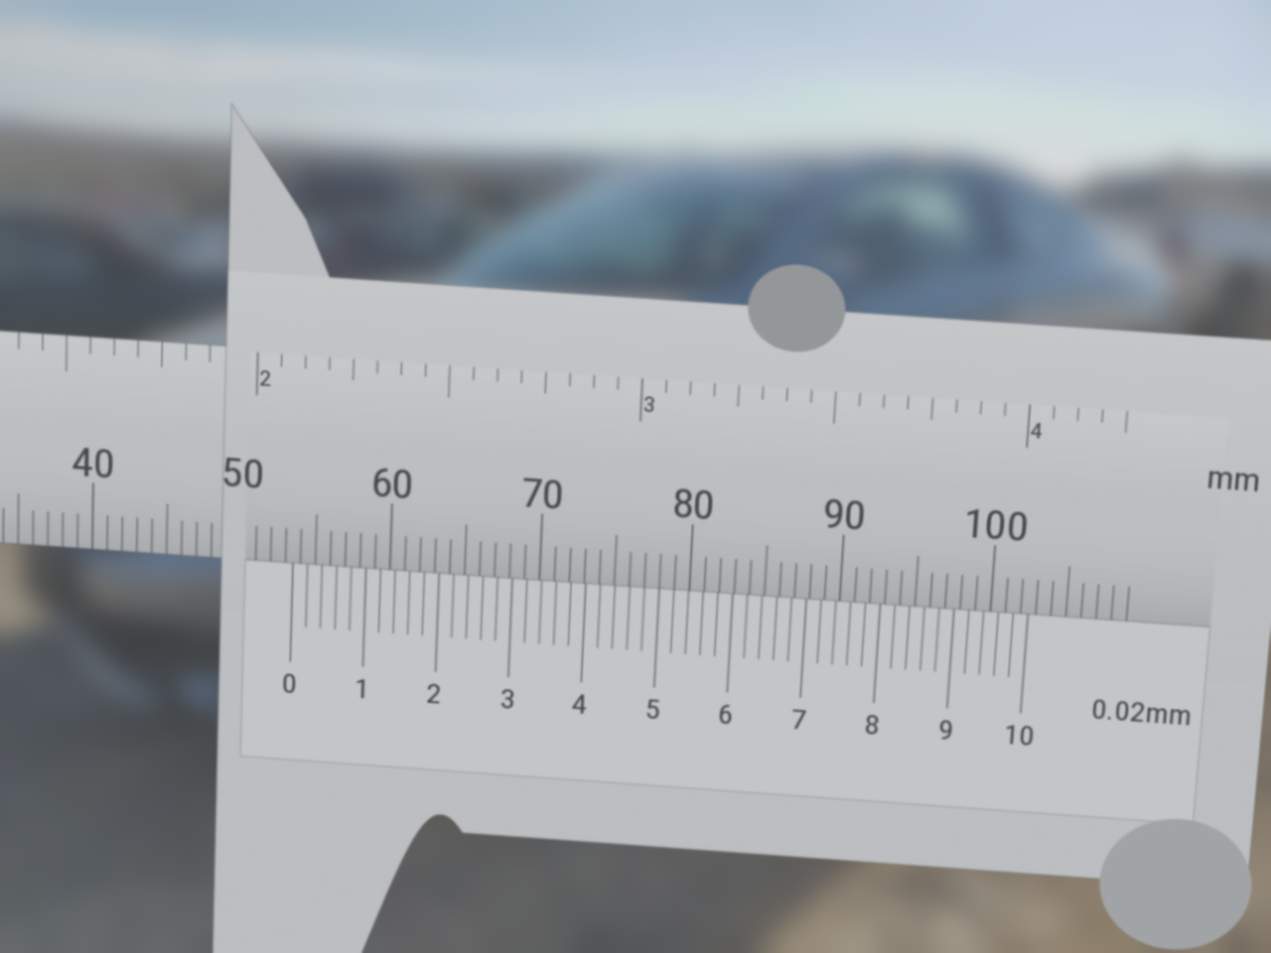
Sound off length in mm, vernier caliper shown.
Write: 53.5 mm
